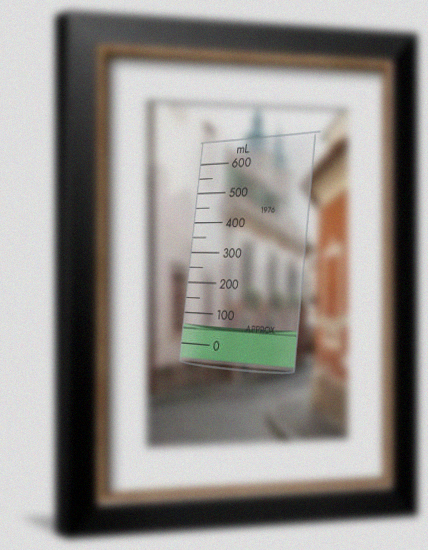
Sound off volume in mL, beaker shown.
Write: 50 mL
